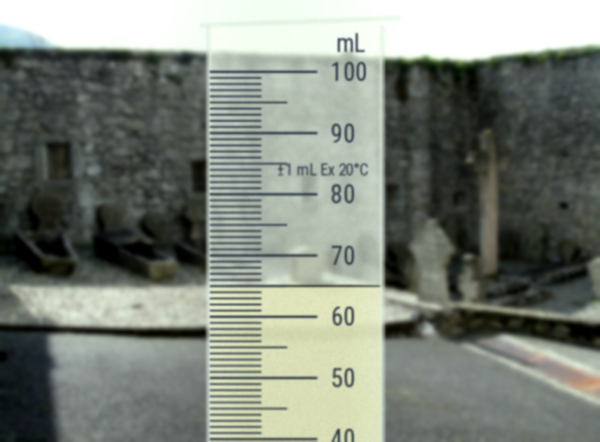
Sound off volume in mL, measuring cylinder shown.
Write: 65 mL
